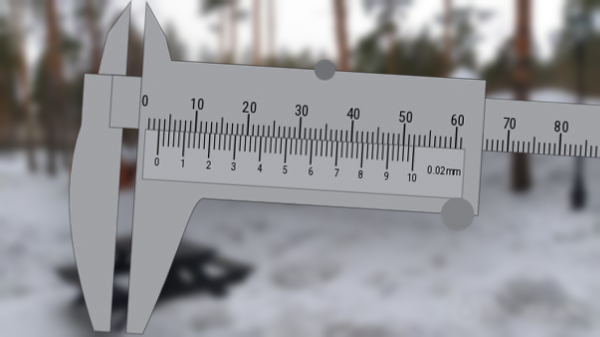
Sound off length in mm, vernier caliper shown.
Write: 3.0 mm
